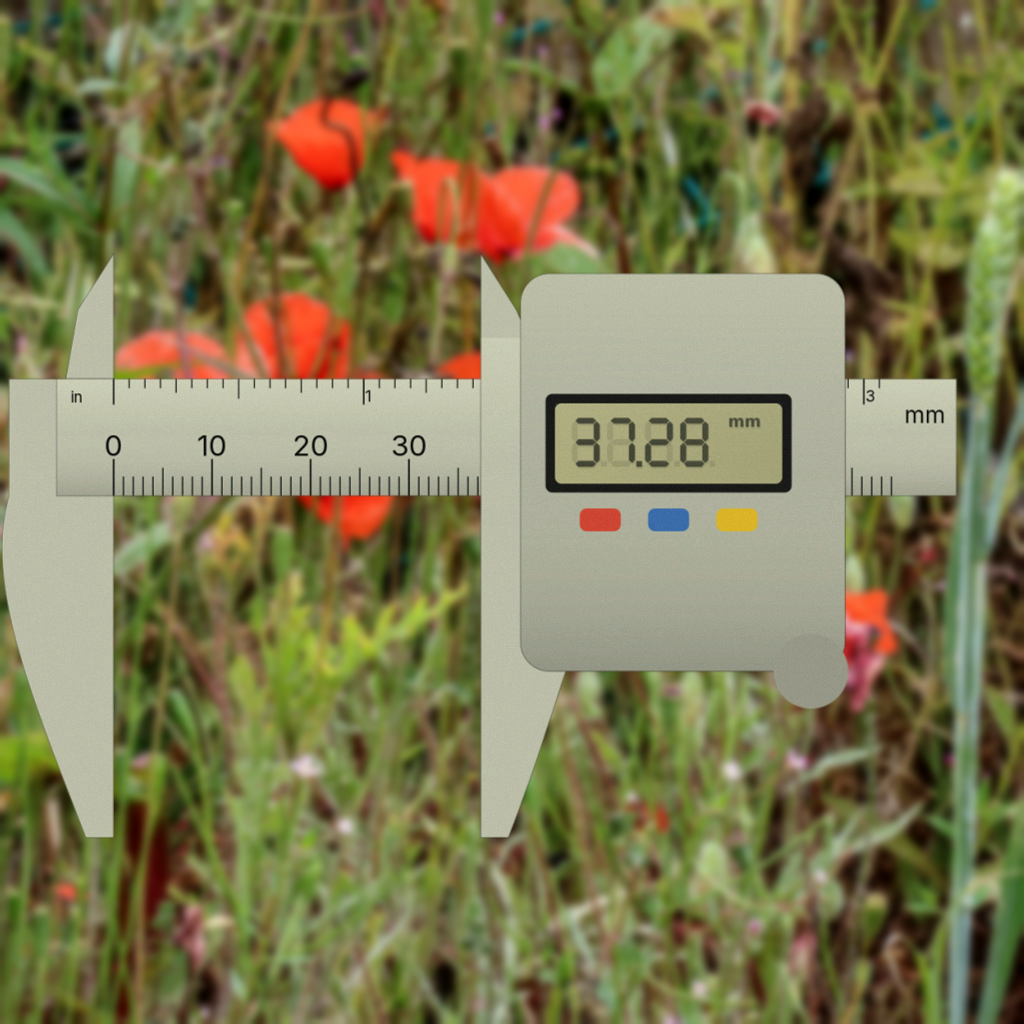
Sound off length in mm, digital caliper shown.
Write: 37.28 mm
